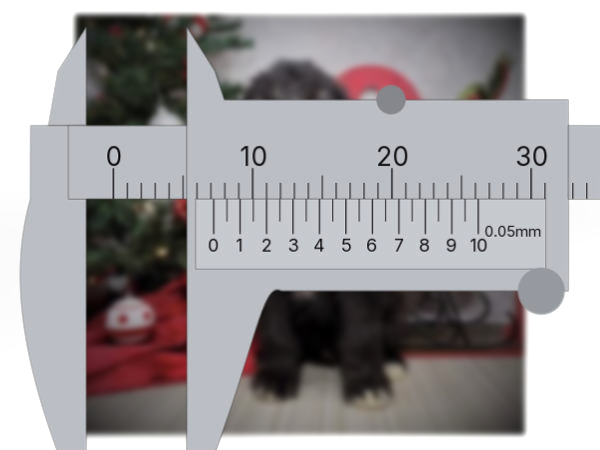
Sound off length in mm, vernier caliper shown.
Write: 7.2 mm
